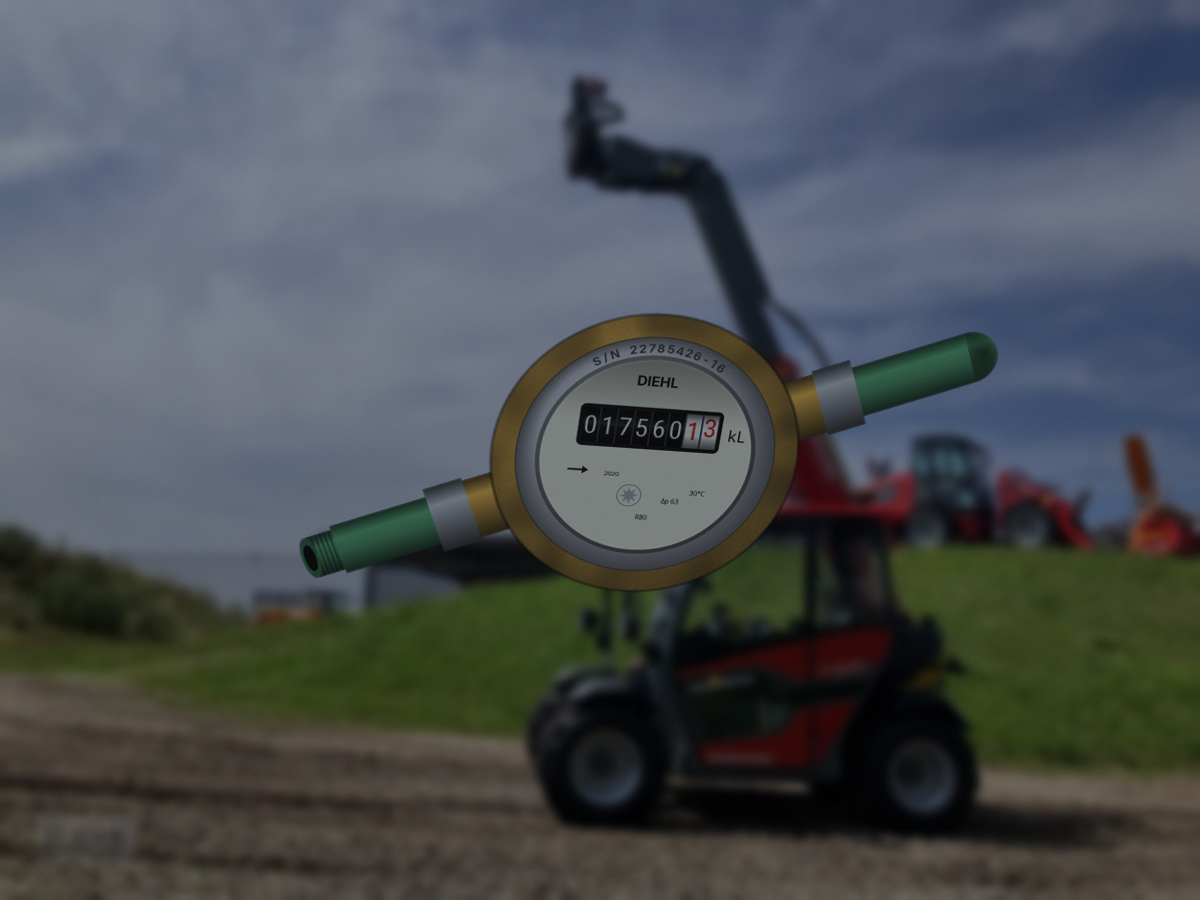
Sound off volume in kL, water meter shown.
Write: 17560.13 kL
